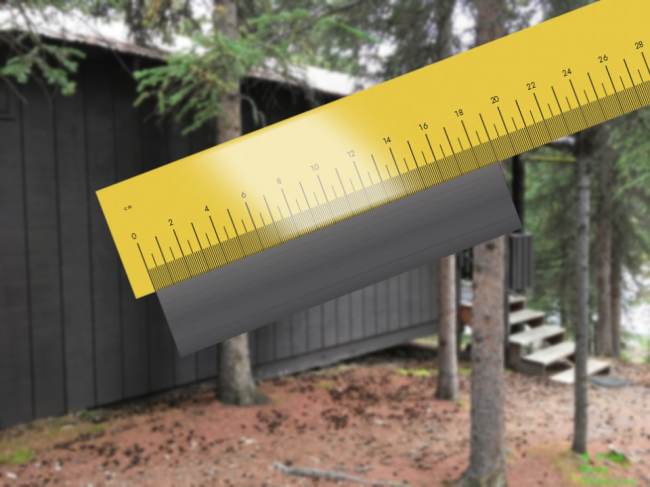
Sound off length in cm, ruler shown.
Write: 19 cm
